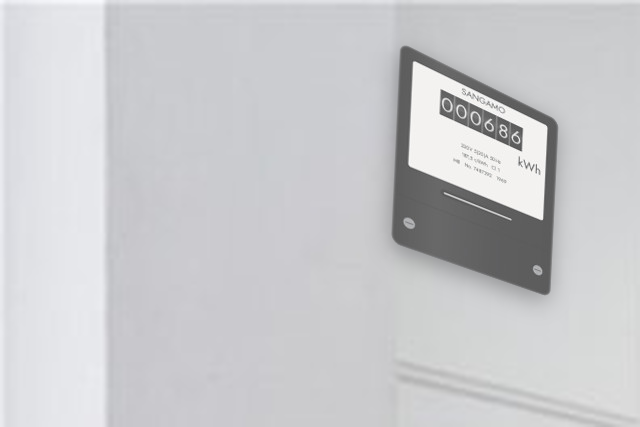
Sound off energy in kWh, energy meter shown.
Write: 686 kWh
